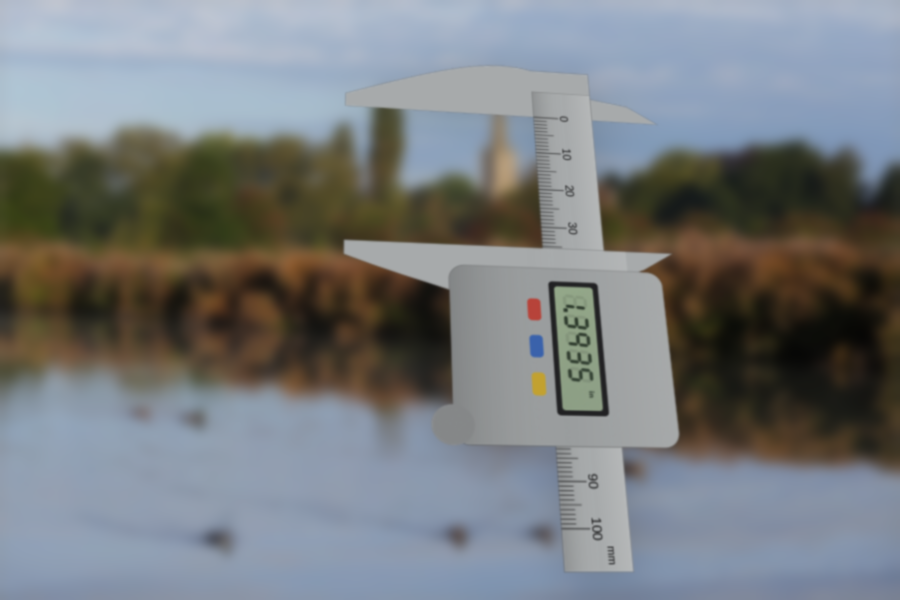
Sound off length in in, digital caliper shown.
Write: 1.3935 in
